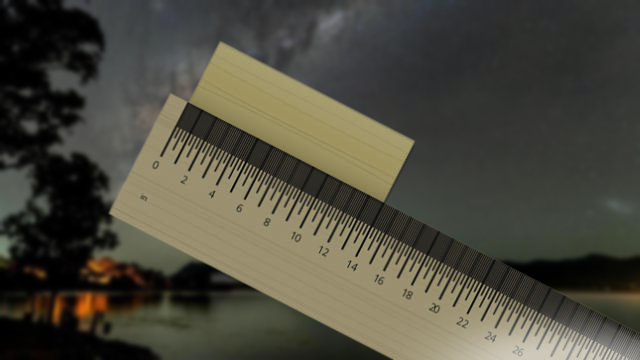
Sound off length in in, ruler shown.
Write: 14 in
